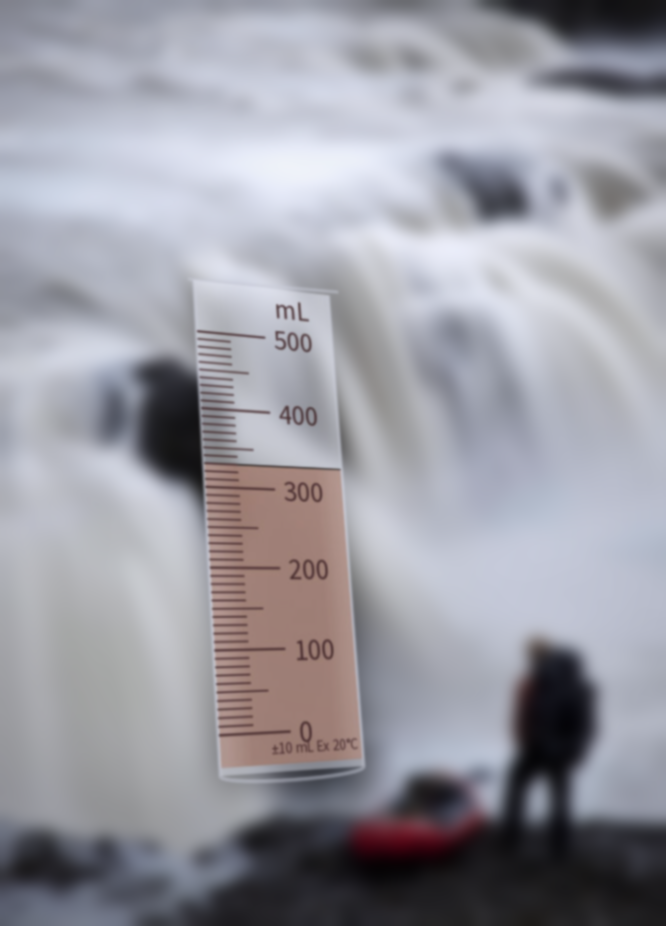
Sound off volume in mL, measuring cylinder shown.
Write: 330 mL
